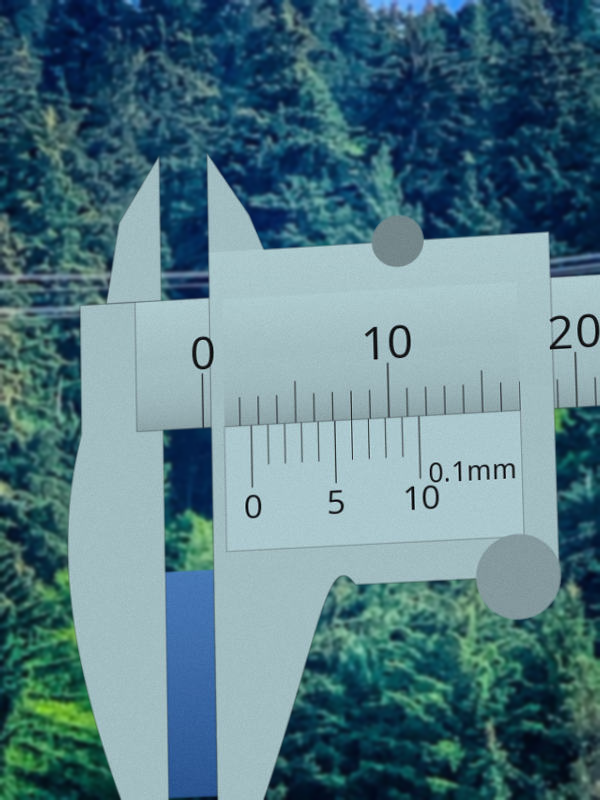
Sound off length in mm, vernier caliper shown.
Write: 2.6 mm
